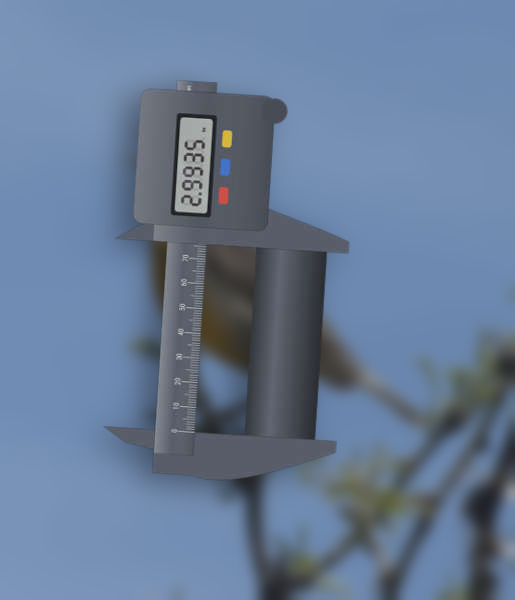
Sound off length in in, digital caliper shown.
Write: 2.9935 in
